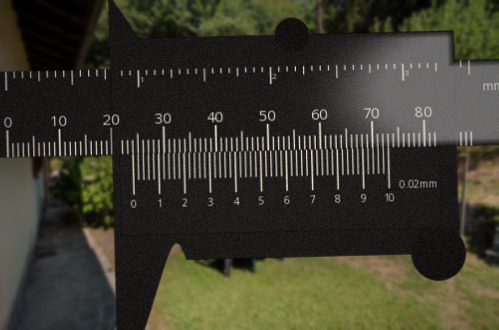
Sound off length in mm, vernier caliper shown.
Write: 24.0 mm
